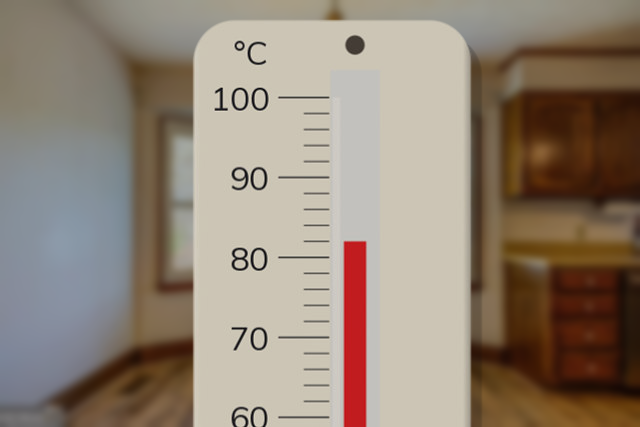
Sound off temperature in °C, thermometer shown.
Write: 82 °C
